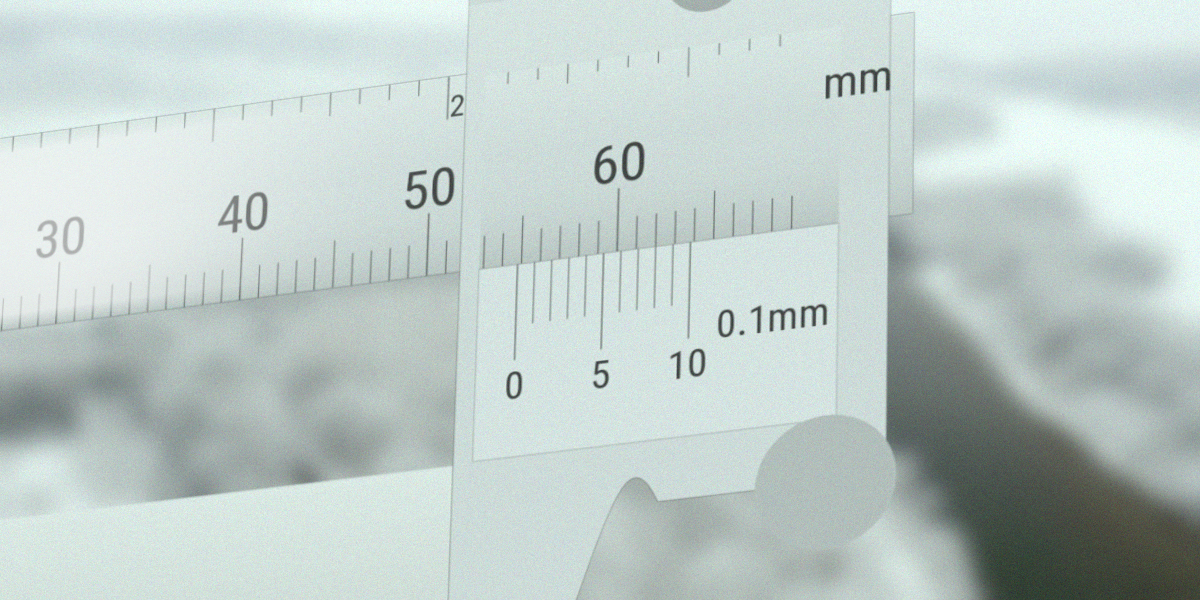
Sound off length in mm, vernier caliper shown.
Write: 54.8 mm
